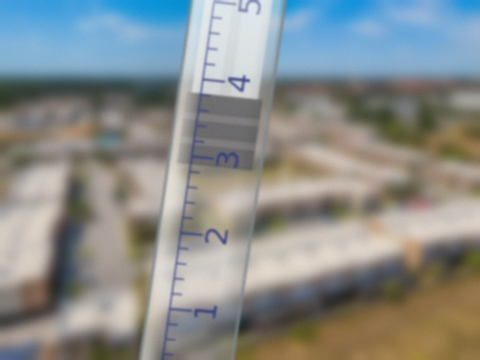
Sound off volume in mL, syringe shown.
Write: 2.9 mL
